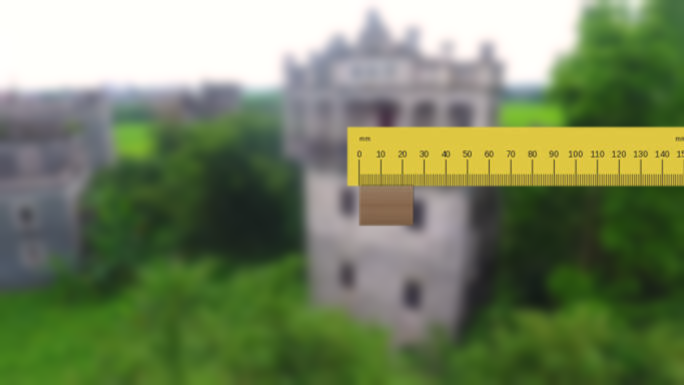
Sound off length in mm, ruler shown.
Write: 25 mm
